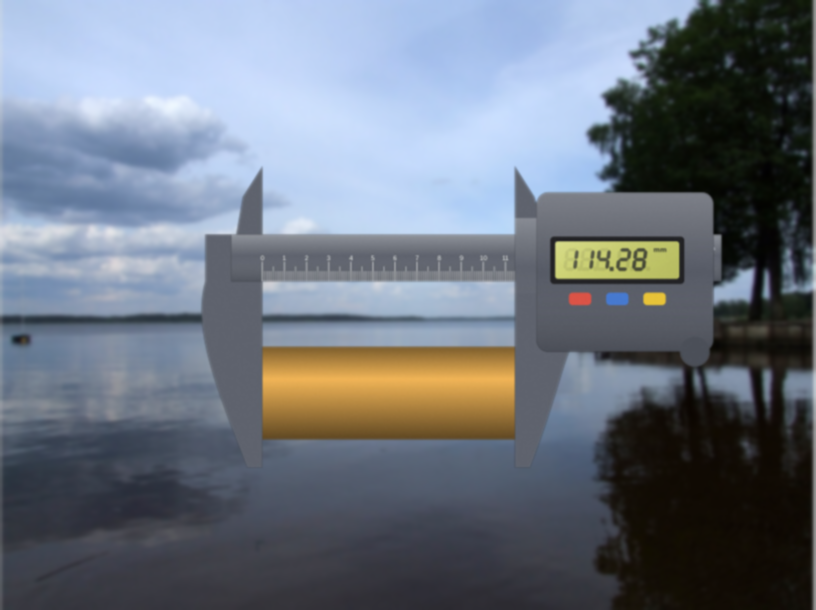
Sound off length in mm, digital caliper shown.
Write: 114.28 mm
